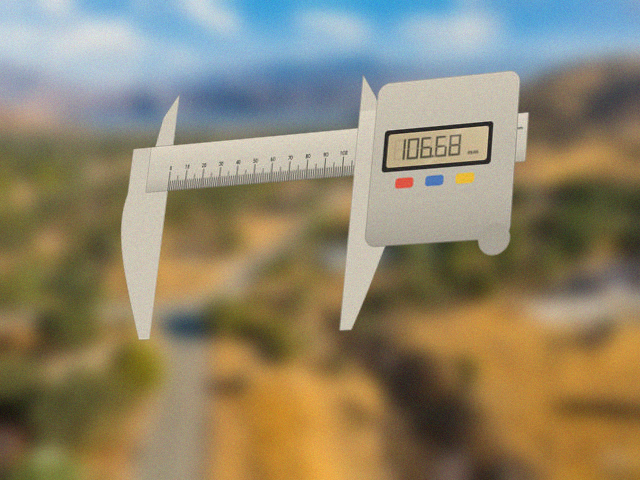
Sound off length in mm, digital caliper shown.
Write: 106.68 mm
